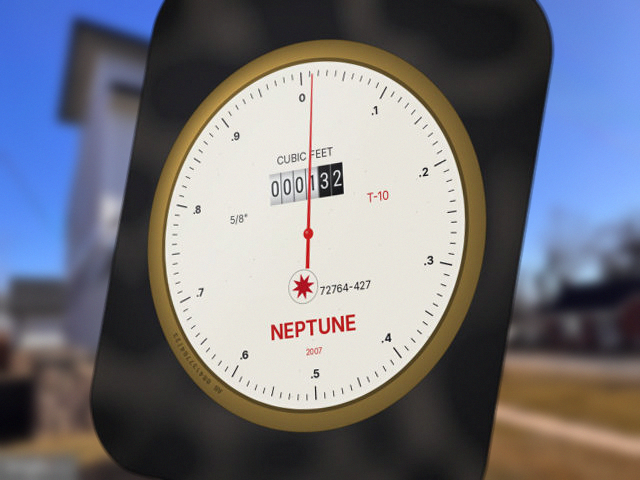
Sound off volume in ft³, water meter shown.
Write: 132.01 ft³
